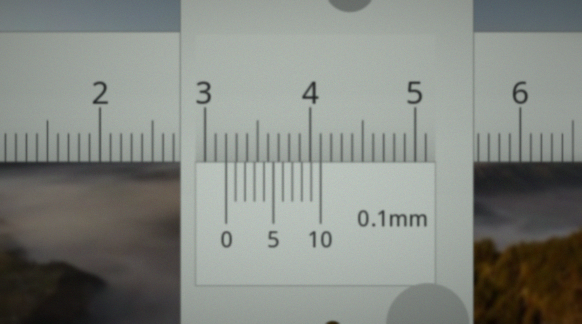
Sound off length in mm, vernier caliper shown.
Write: 32.0 mm
